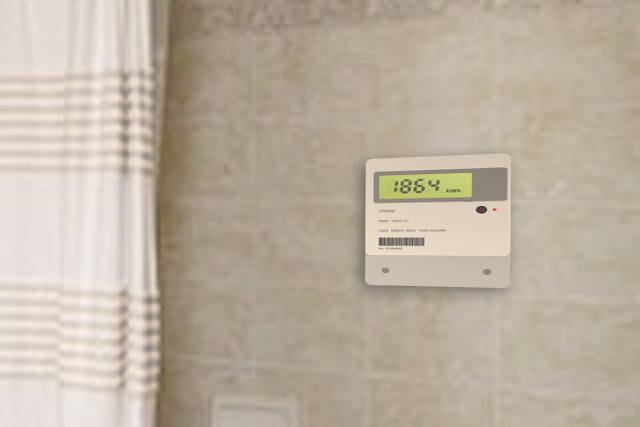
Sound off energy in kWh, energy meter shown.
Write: 1864 kWh
